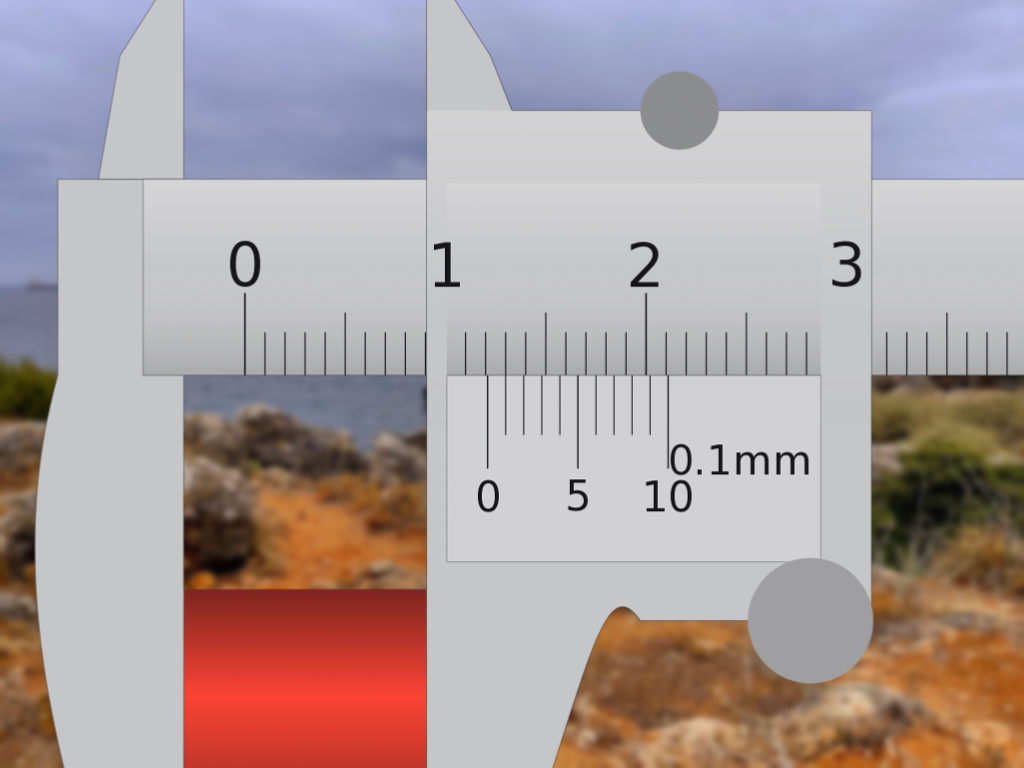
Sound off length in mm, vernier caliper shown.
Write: 12.1 mm
